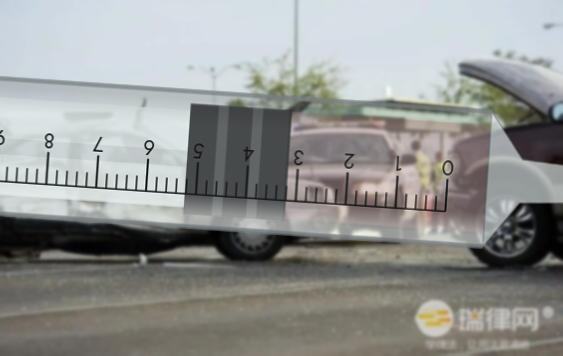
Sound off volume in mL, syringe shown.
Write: 3.2 mL
